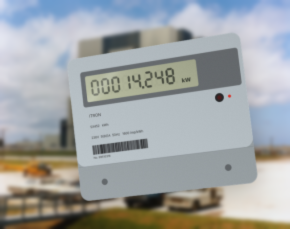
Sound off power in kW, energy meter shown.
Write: 14.248 kW
